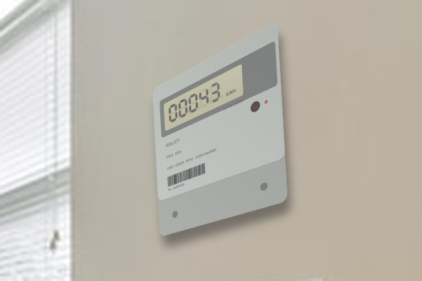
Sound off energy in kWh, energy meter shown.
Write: 43 kWh
